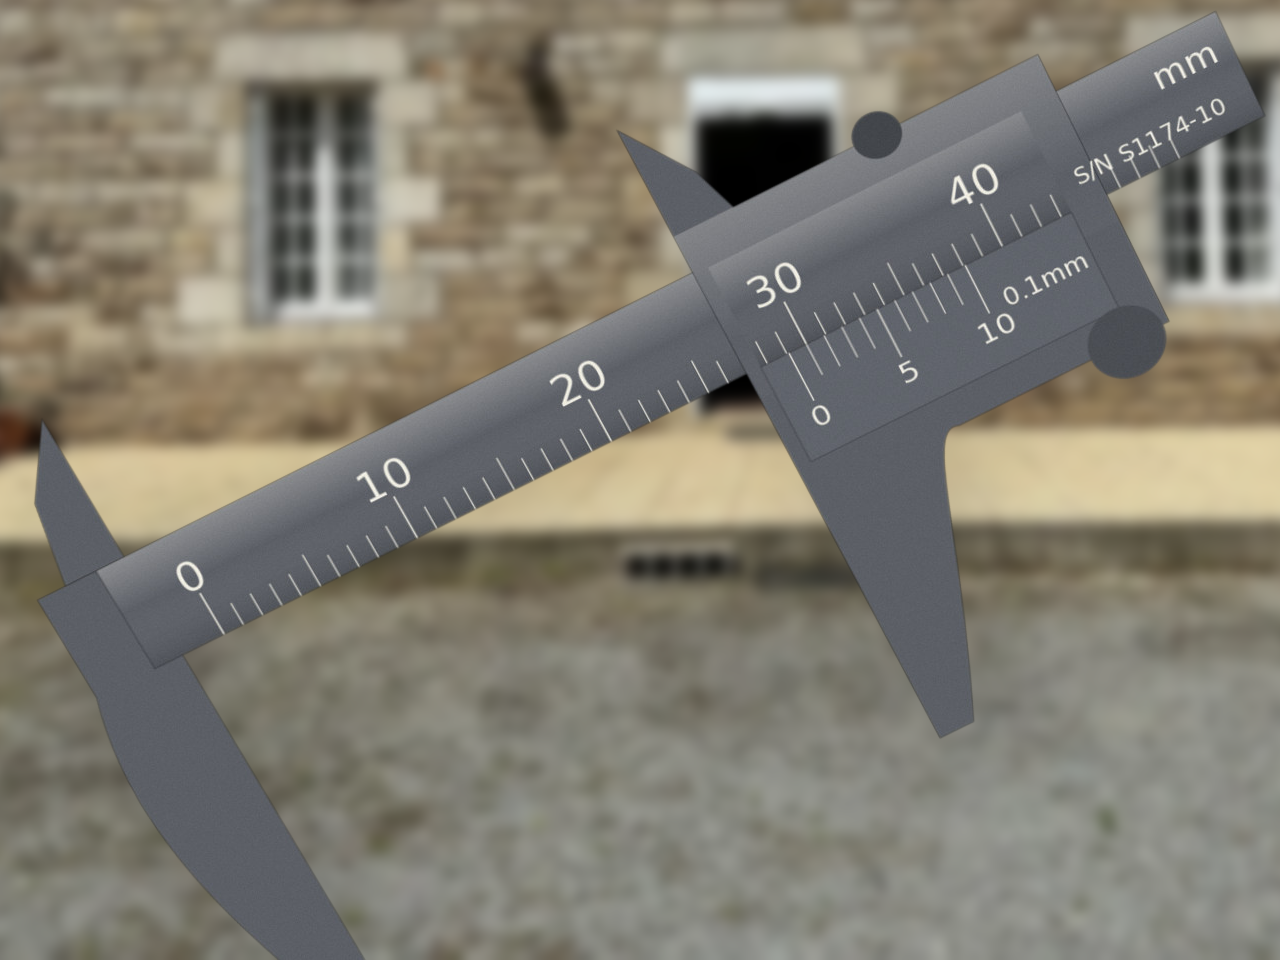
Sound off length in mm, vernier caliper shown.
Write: 29.1 mm
